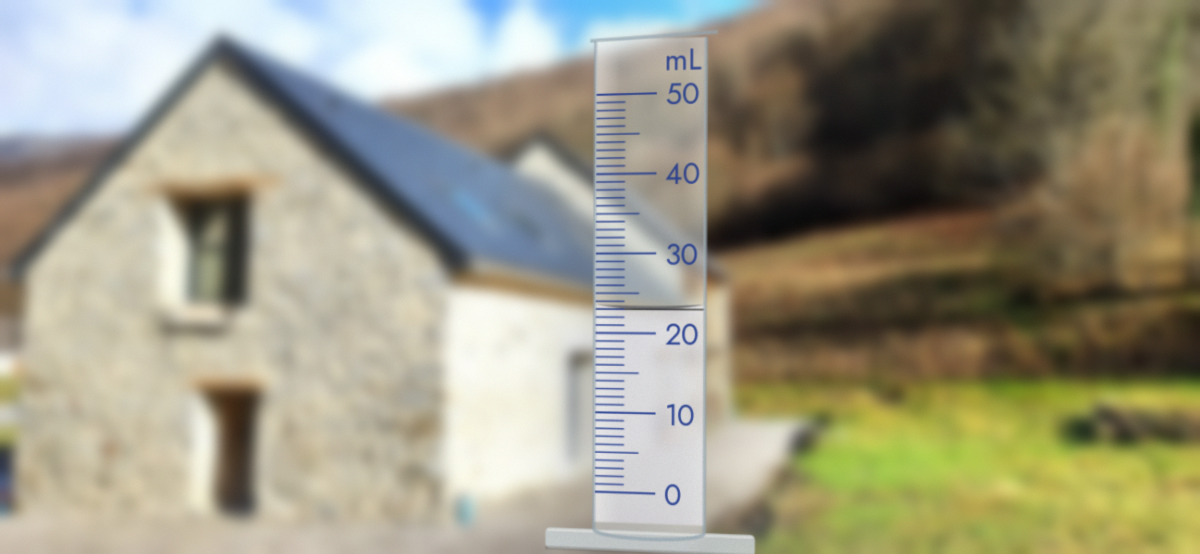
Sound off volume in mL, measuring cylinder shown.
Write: 23 mL
